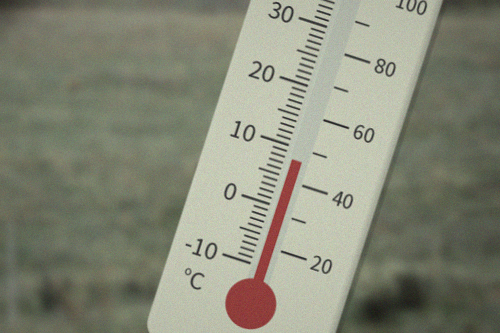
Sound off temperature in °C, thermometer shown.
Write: 8 °C
